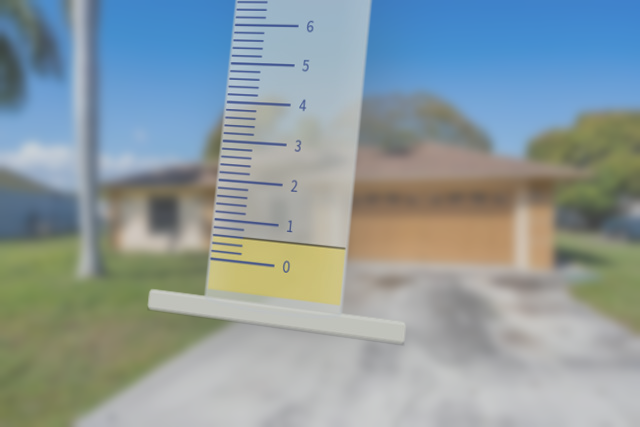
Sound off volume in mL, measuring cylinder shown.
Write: 0.6 mL
